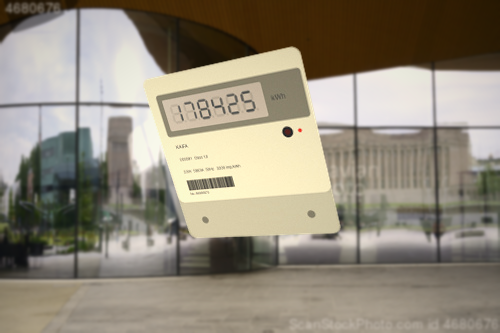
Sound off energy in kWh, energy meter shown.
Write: 178425 kWh
